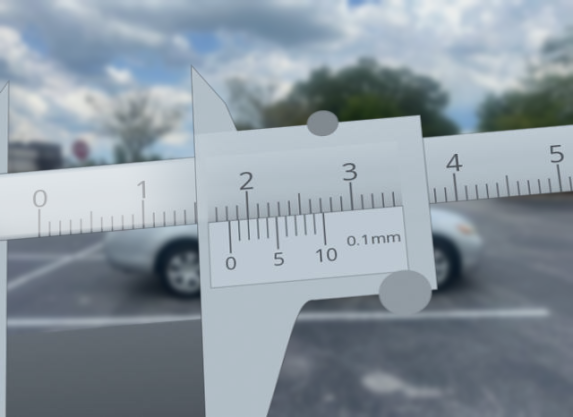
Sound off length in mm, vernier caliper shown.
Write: 18.2 mm
